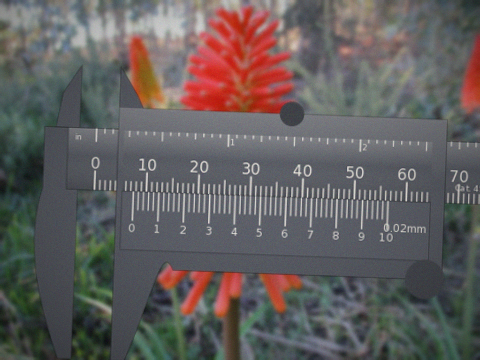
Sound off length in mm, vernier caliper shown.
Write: 7.5 mm
